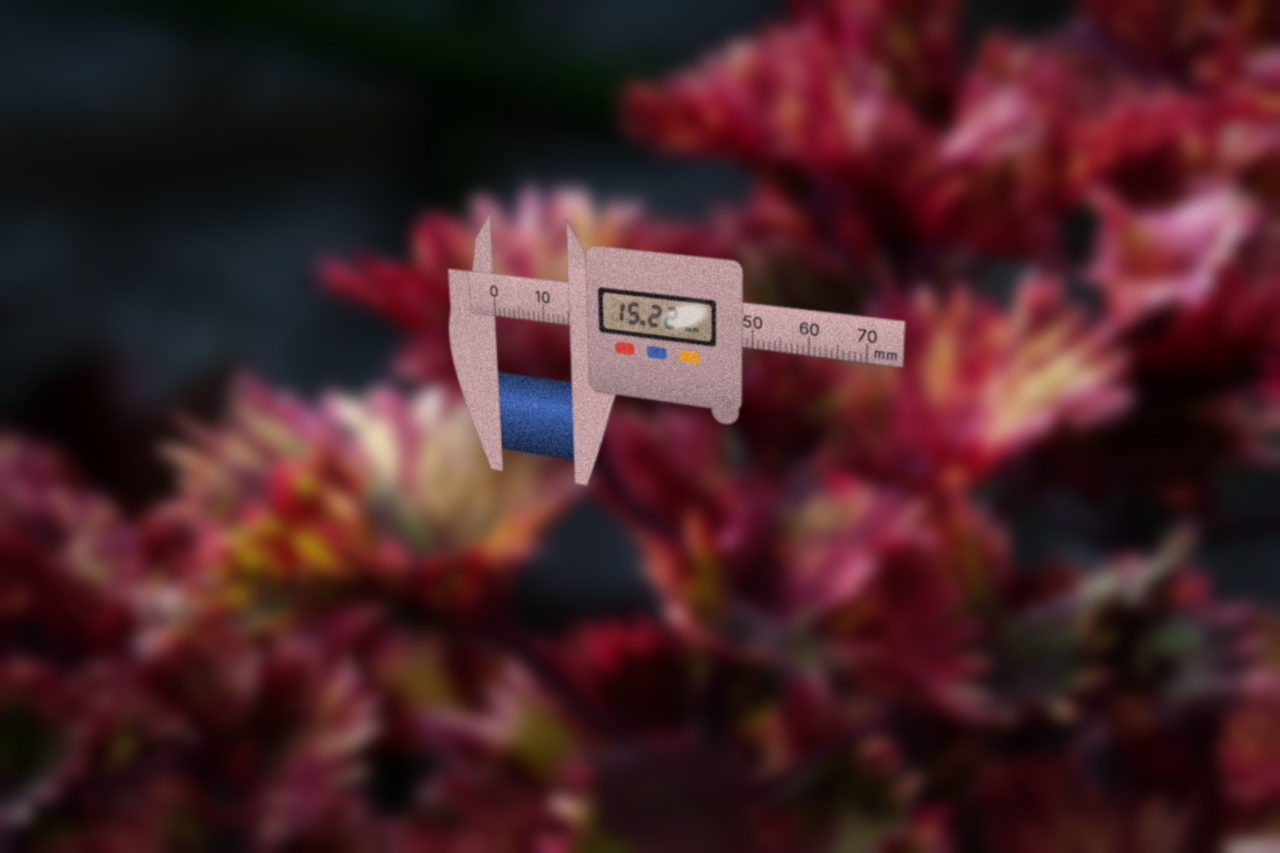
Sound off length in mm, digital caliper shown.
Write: 15.22 mm
